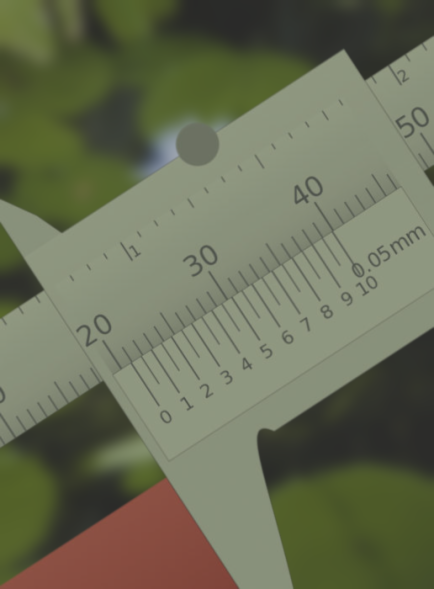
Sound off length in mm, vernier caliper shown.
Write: 20.9 mm
